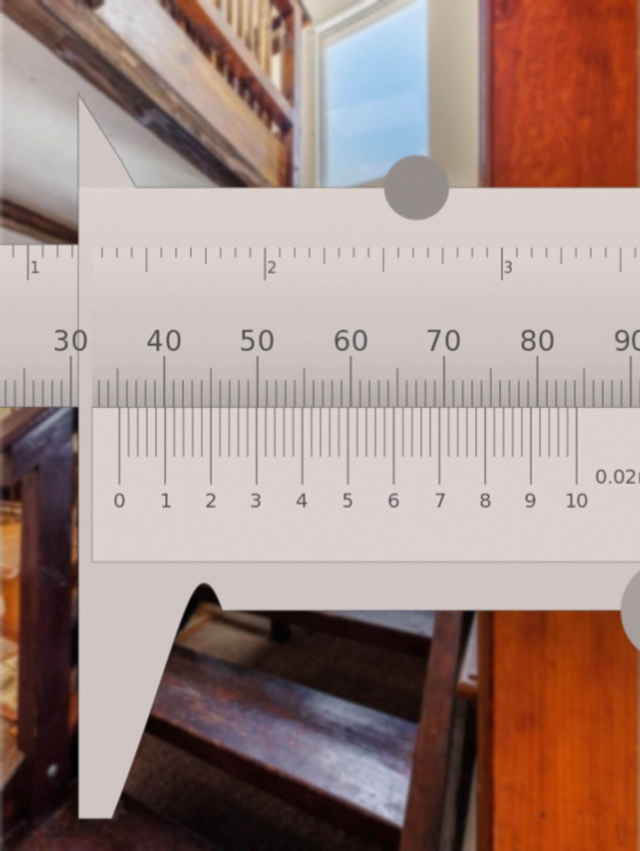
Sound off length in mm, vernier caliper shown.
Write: 35.2 mm
